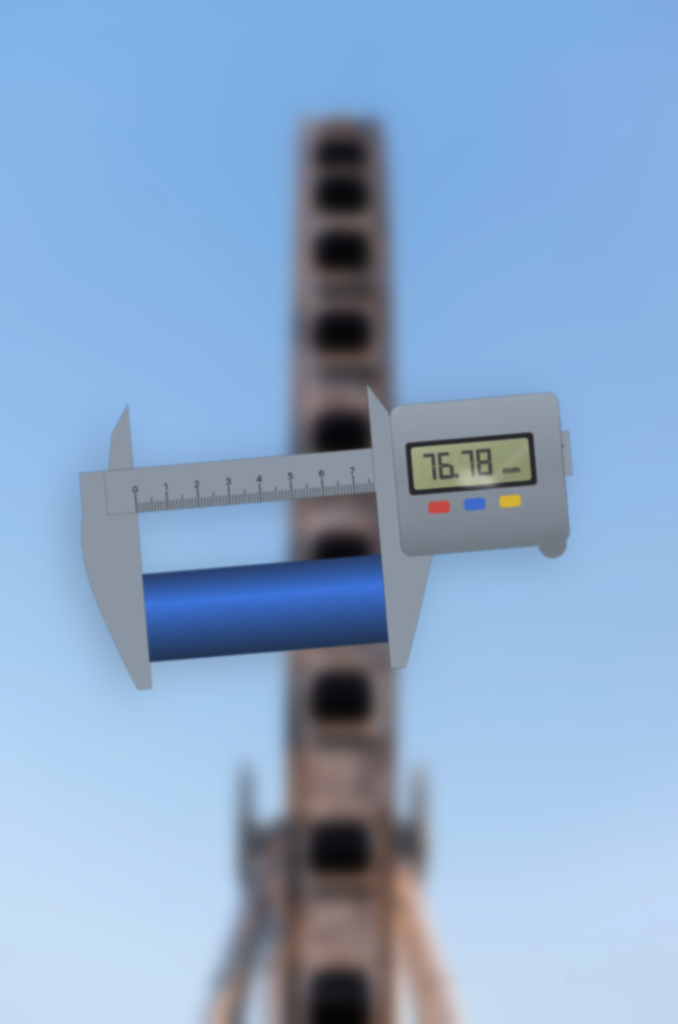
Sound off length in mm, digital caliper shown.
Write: 76.78 mm
